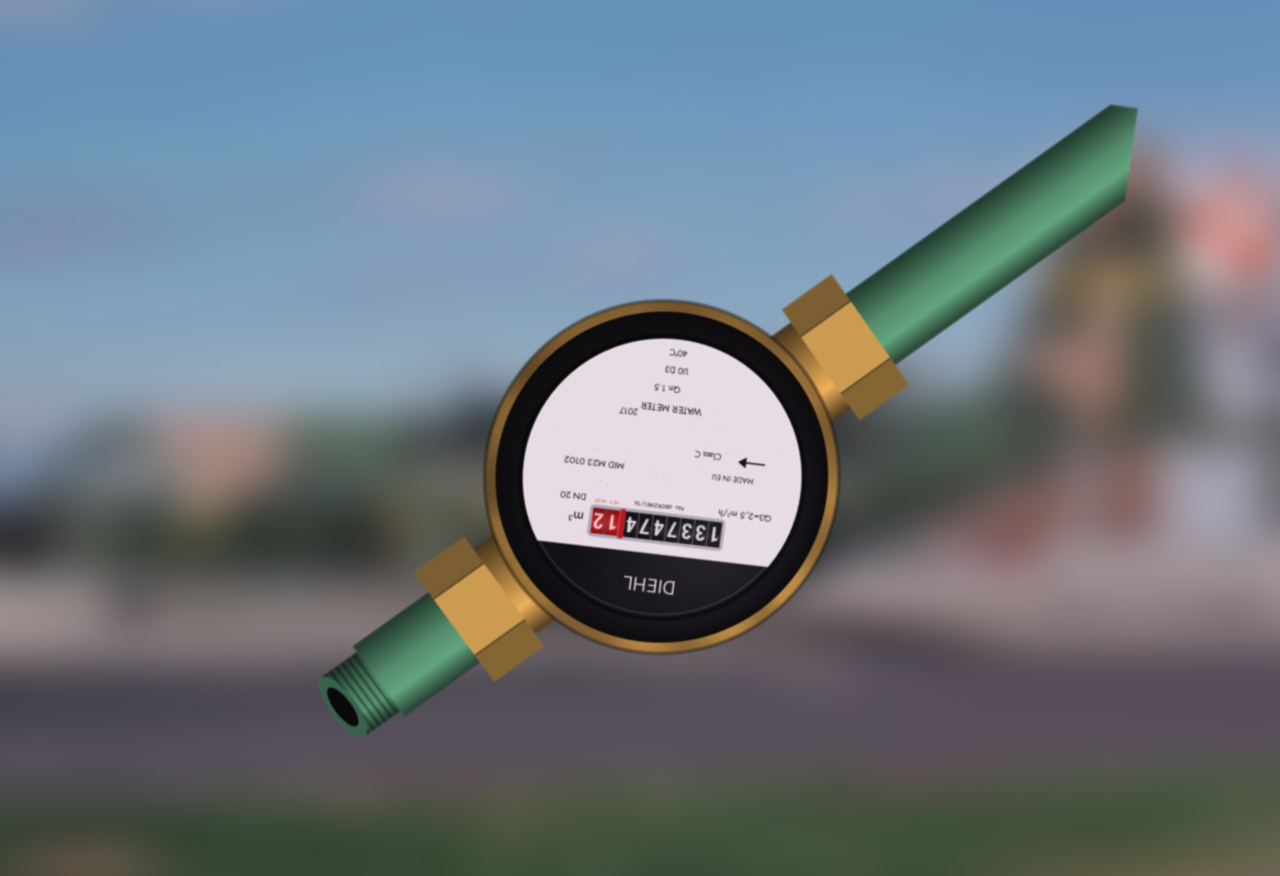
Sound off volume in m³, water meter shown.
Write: 1337474.12 m³
